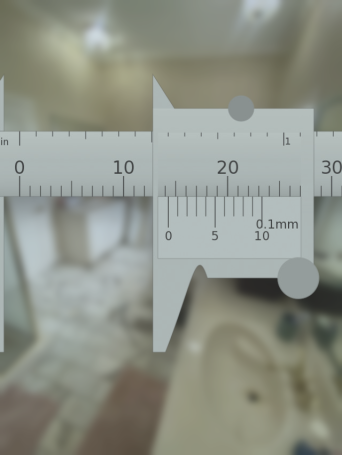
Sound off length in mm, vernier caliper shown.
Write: 14.3 mm
